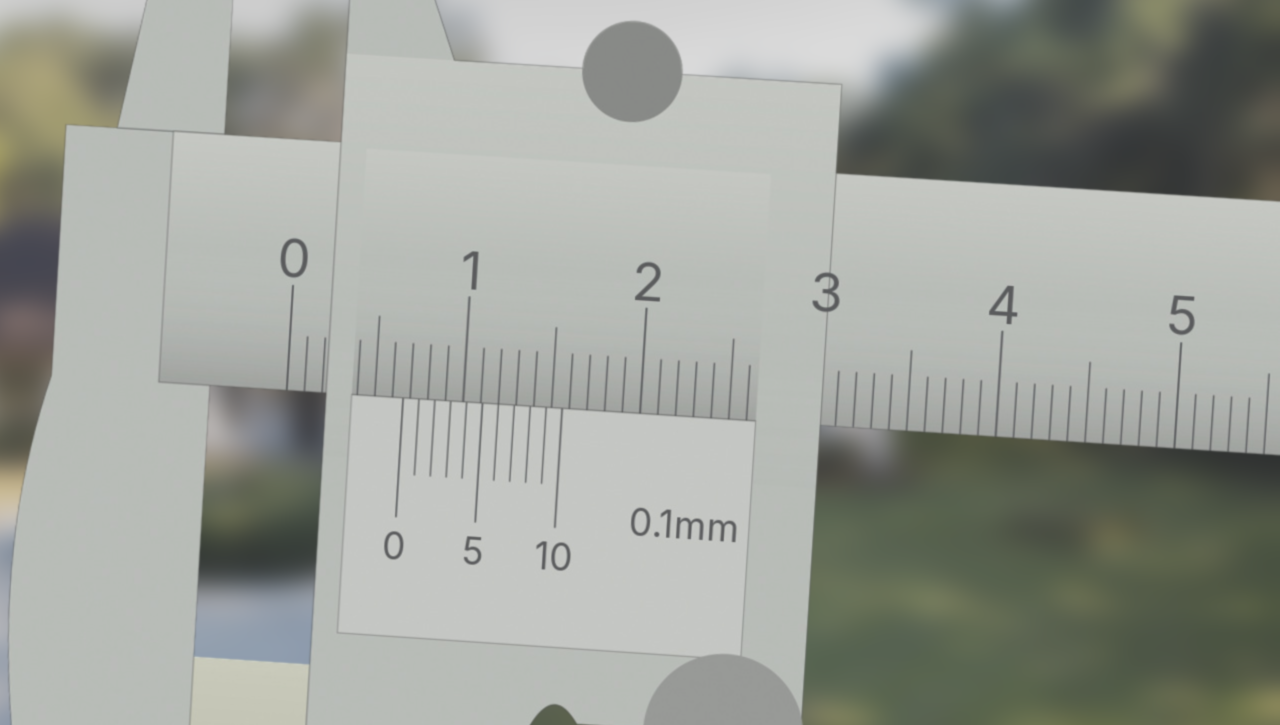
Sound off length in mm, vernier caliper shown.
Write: 6.6 mm
